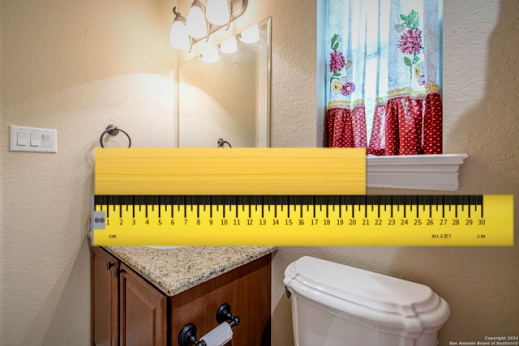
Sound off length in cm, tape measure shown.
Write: 21 cm
